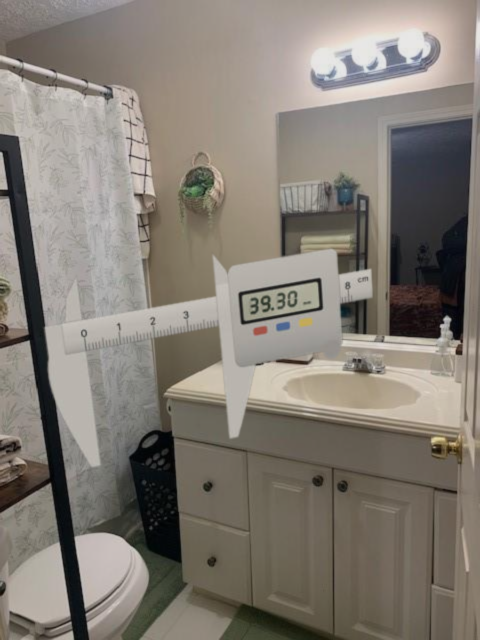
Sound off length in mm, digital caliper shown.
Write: 39.30 mm
